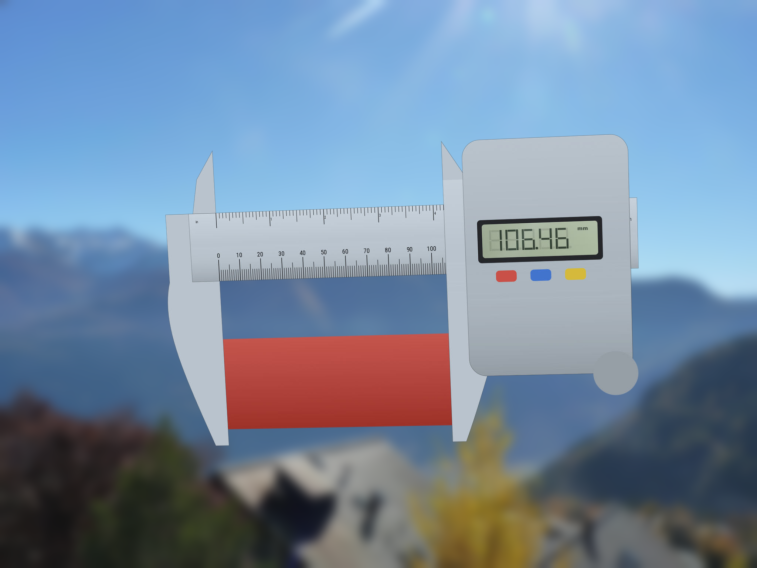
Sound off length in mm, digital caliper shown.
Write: 106.46 mm
